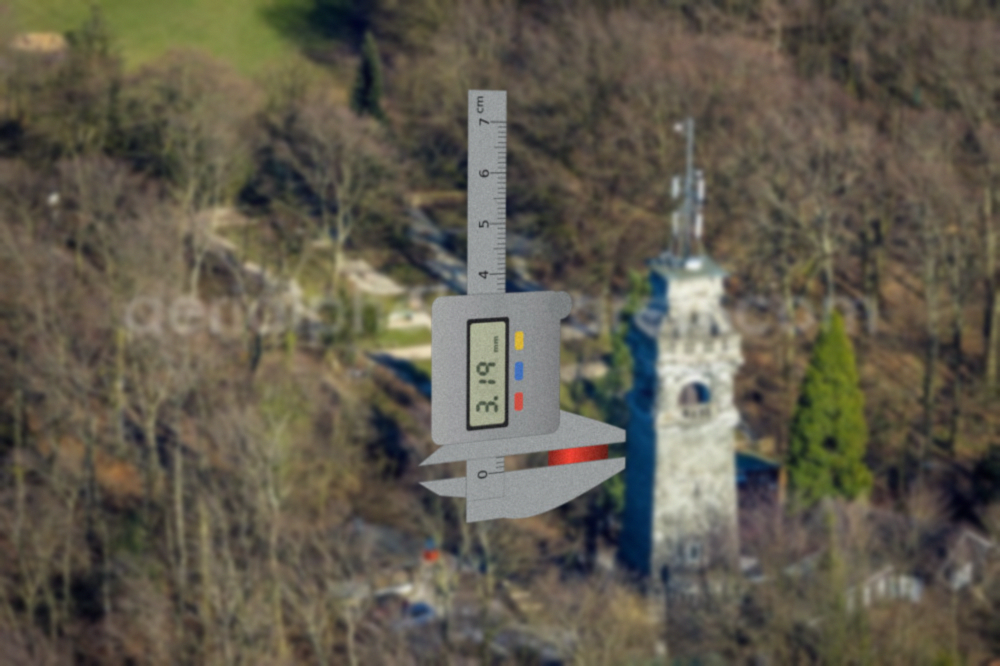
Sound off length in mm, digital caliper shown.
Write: 3.19 mm
